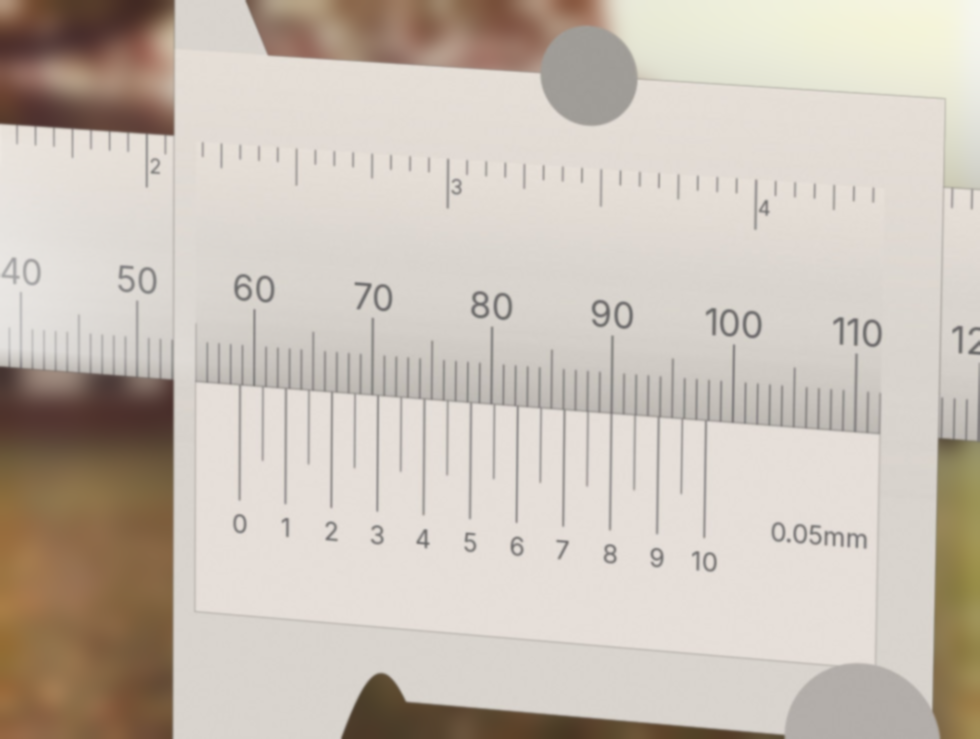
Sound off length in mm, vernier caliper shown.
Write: 58.8 mm
